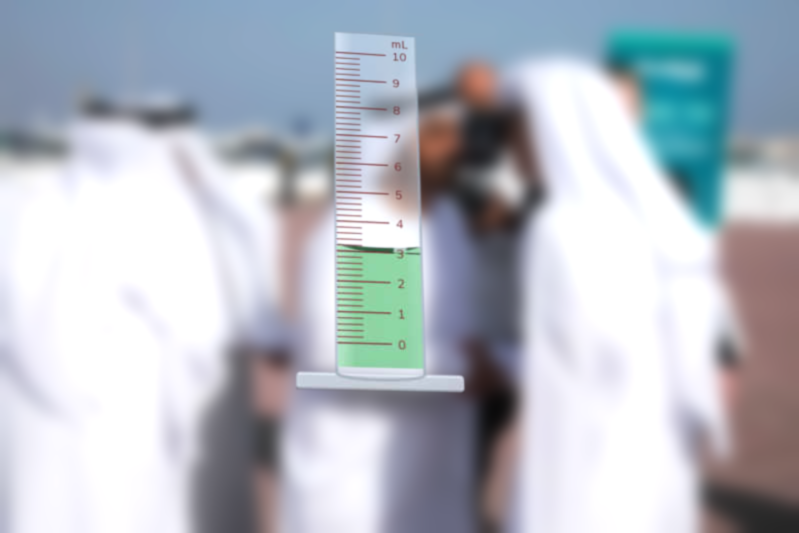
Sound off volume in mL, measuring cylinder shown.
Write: 3 mL
